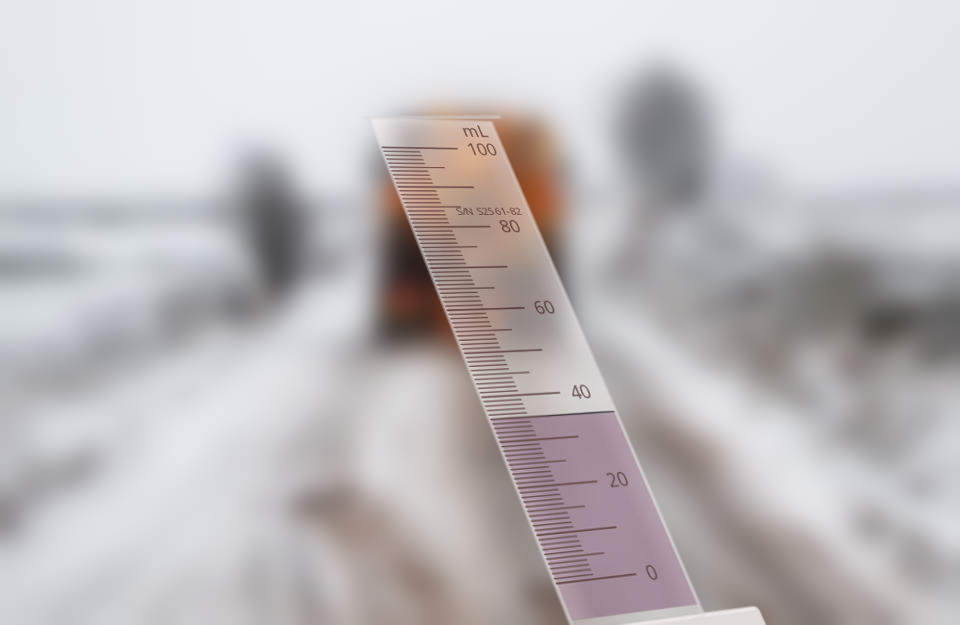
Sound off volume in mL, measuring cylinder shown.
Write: 35 mL
